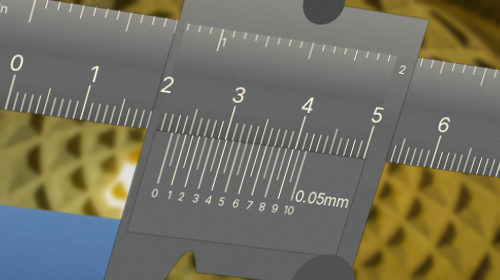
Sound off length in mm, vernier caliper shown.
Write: 22.6 mm
